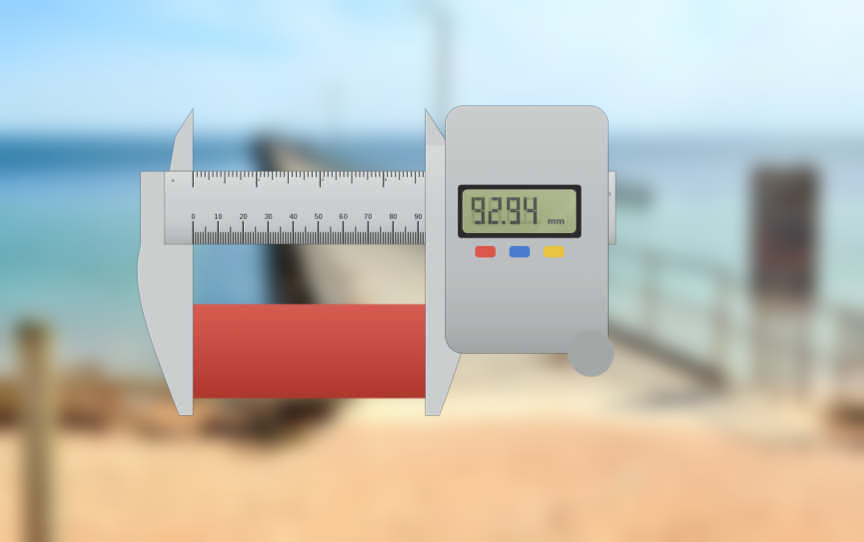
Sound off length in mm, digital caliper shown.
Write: 92.94 mm
